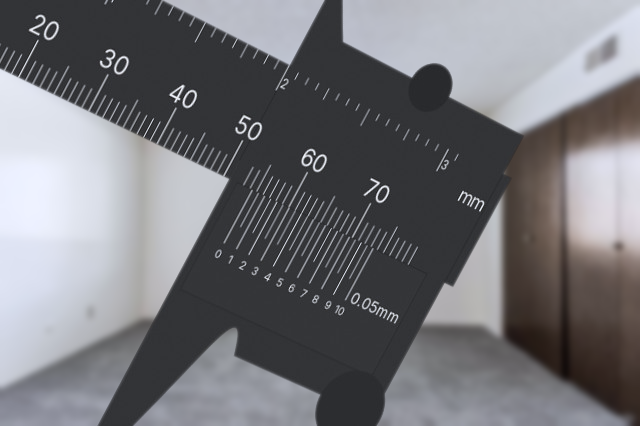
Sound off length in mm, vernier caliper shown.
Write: 54.4 mm
